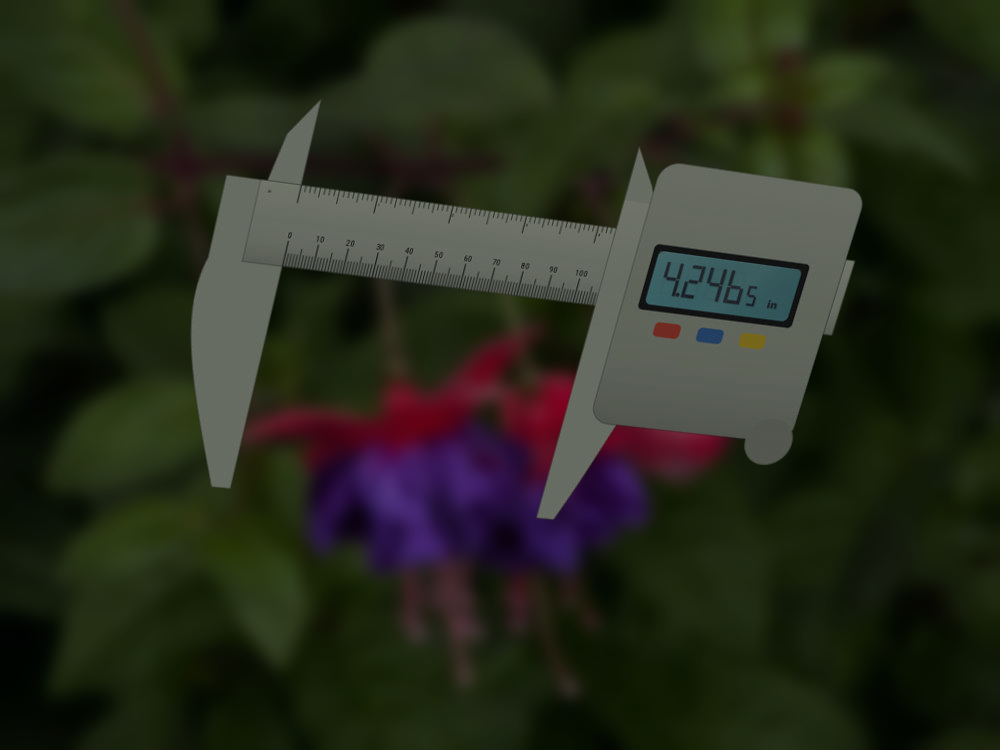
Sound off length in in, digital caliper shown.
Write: 4.2465 in
